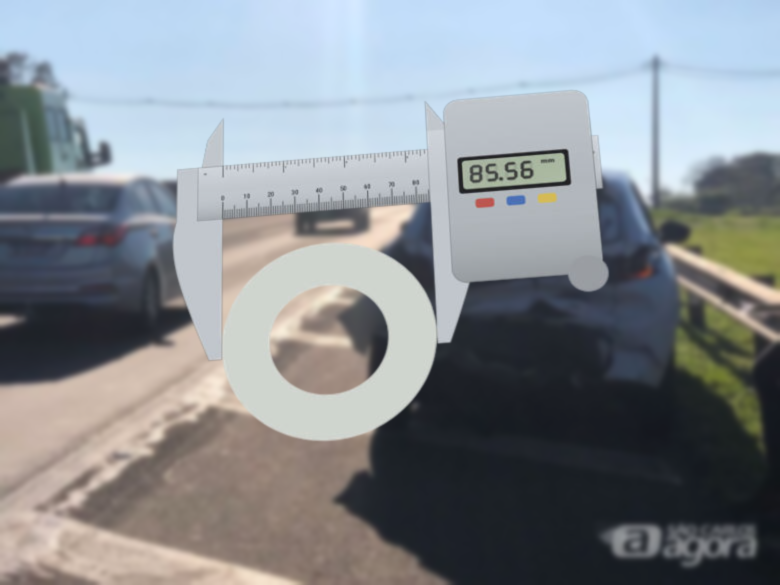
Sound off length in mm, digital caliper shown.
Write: 85.56 mm
